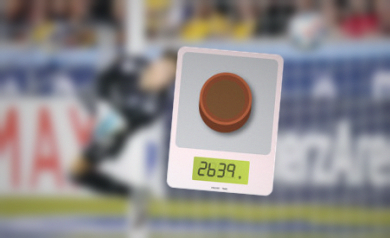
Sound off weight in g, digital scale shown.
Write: 2639 g
